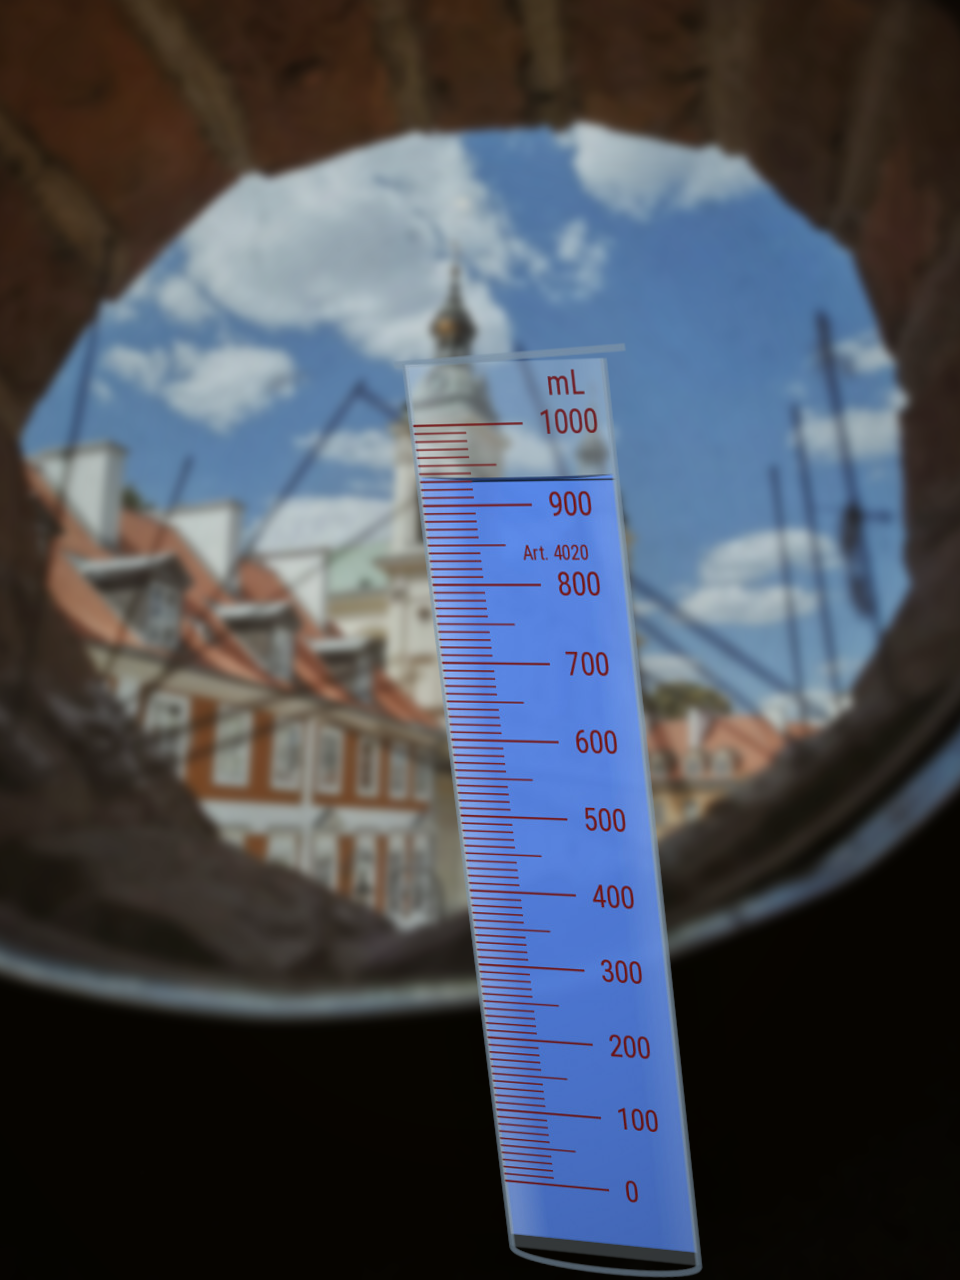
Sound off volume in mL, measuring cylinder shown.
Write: 930 mL
